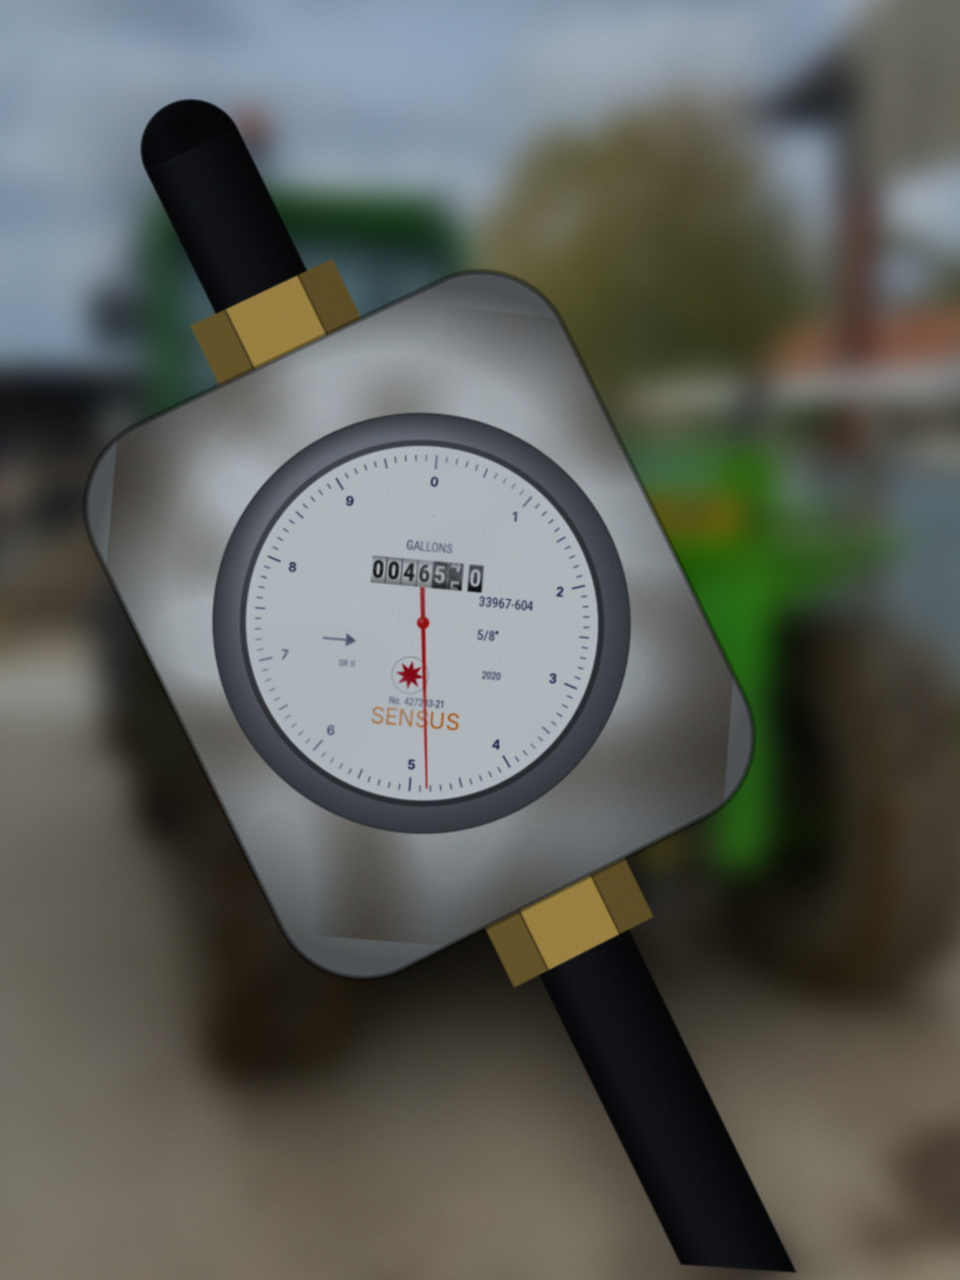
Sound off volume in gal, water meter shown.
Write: 46544.8 gal
